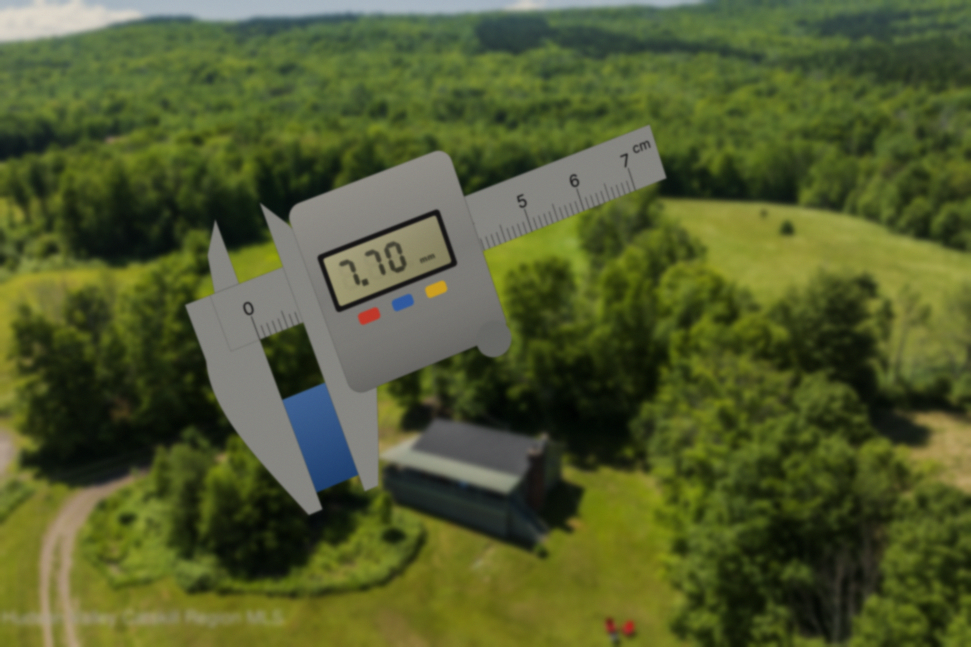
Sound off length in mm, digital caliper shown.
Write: 7.70 mm
